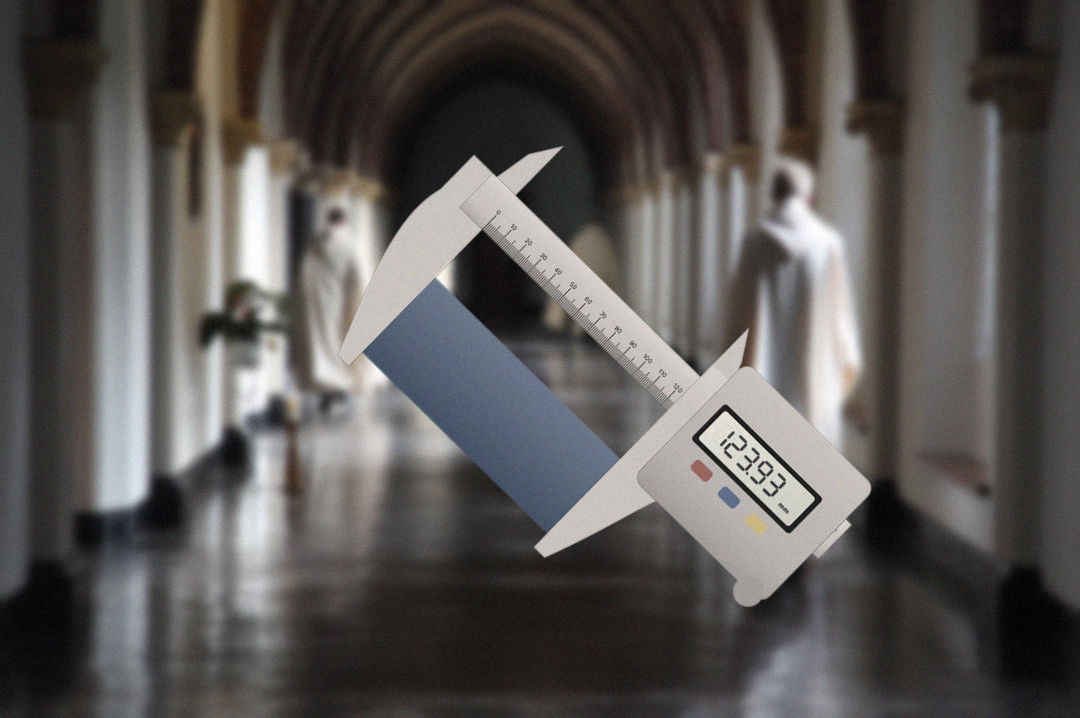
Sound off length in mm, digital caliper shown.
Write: 123.93 mm
